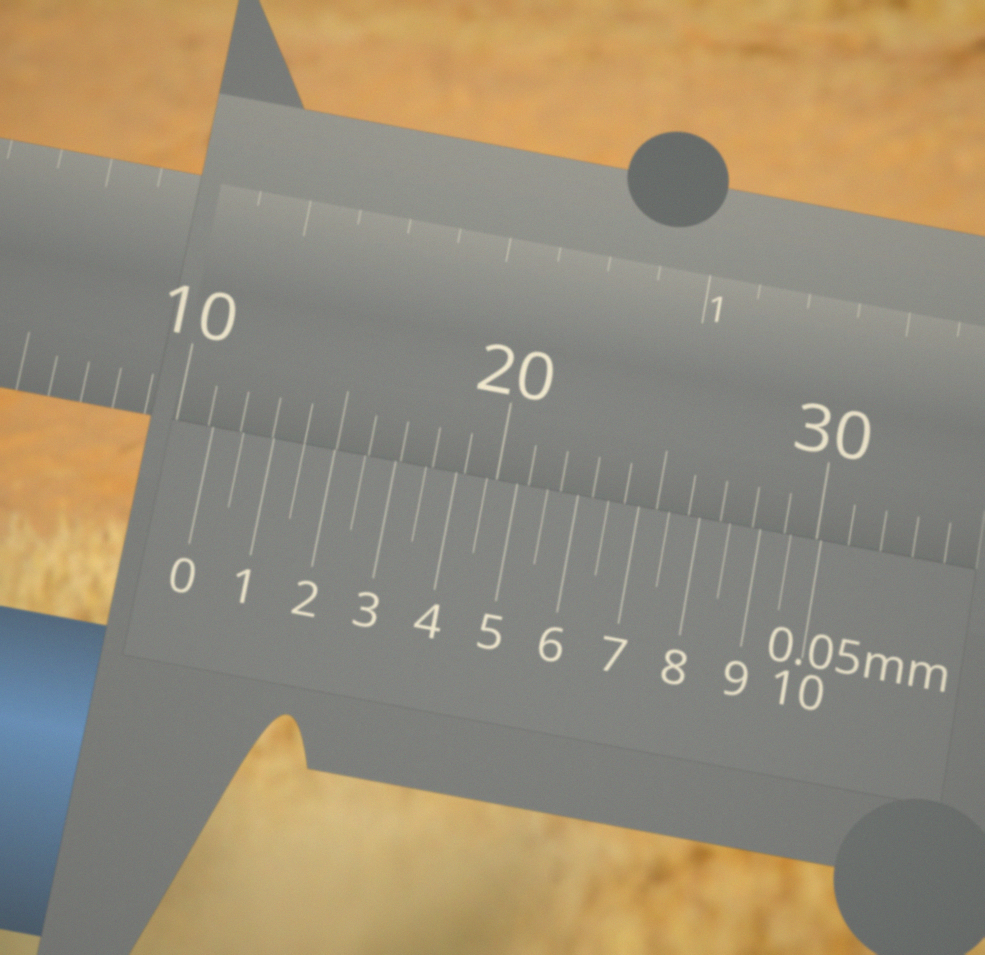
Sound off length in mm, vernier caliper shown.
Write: 11.15 mm
